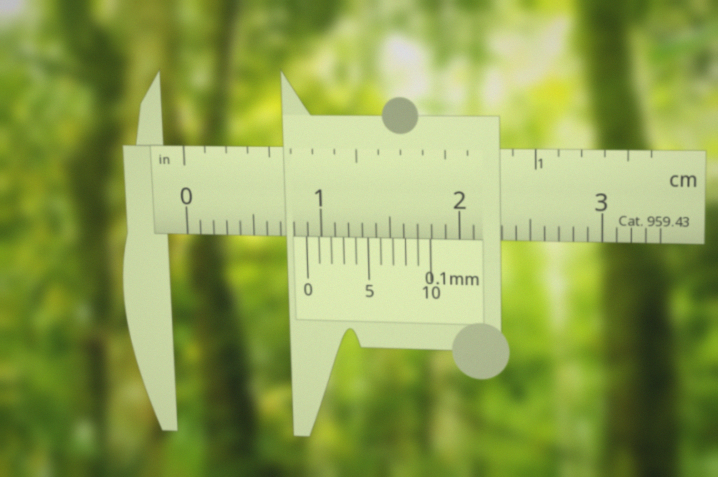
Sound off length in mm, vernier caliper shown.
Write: 8.9 mm
